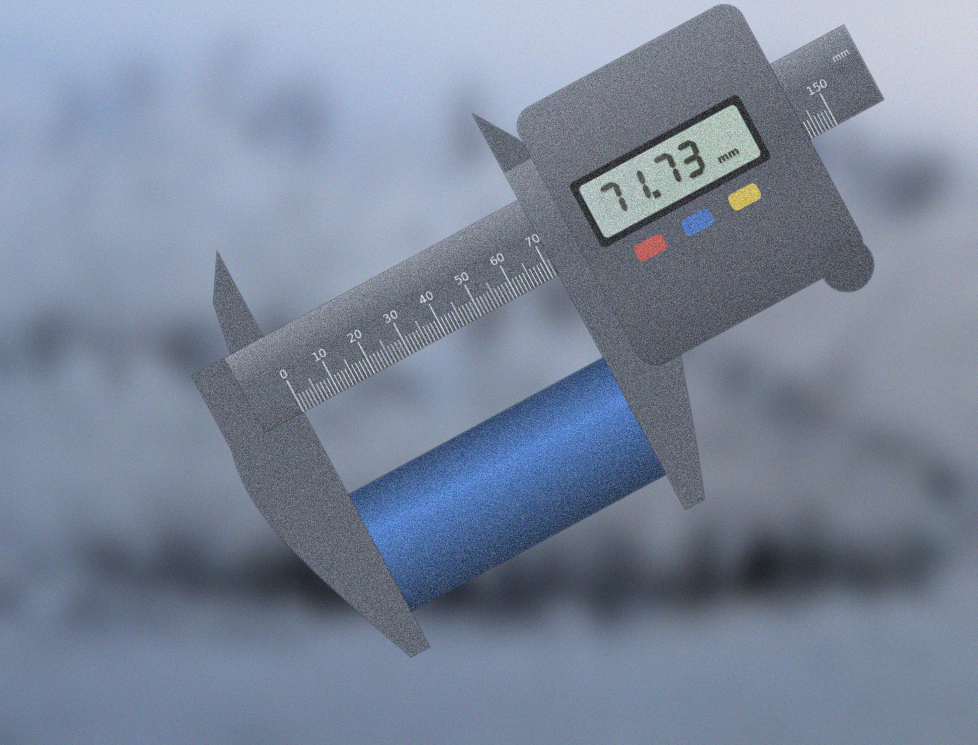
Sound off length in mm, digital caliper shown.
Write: 71.73 mm
